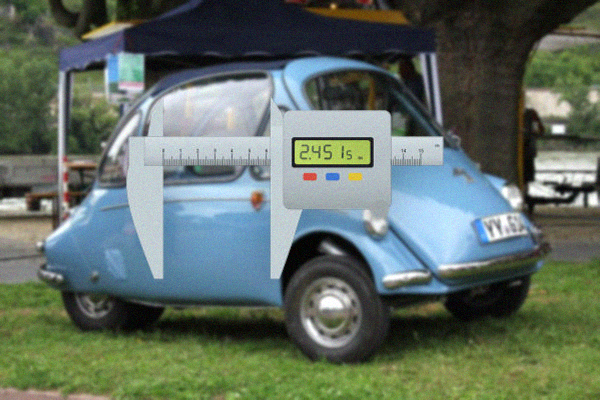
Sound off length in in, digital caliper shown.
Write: 2.4515 in
